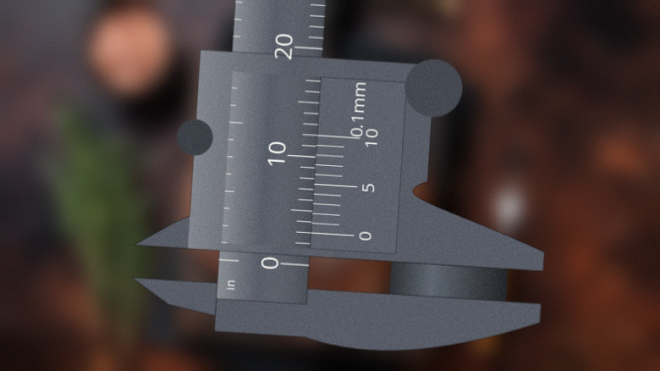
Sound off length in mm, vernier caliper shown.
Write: 3.0 mm
